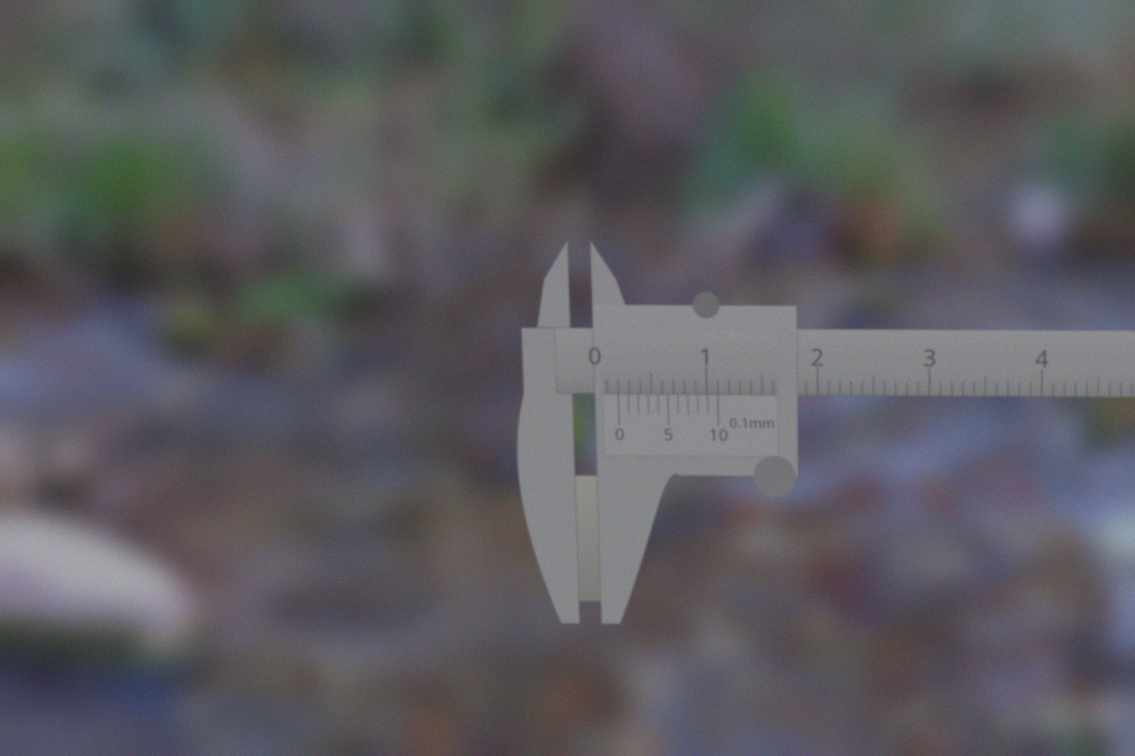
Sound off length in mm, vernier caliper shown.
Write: 2.0 mm
